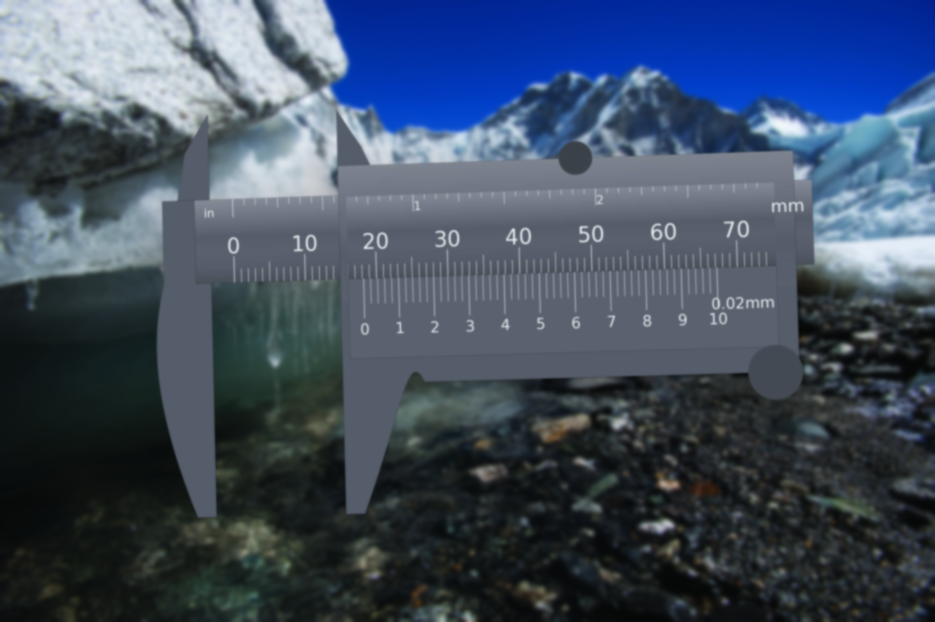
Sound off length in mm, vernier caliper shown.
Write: 18.2 mm
